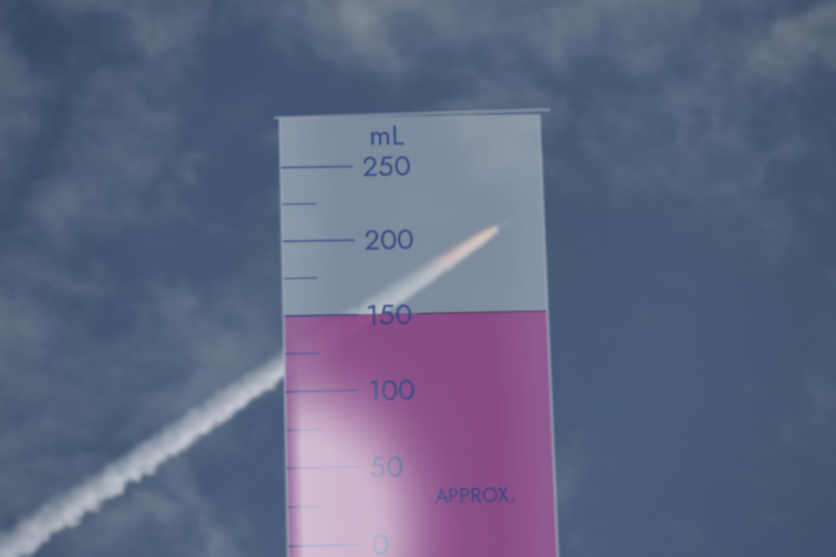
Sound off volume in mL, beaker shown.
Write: 150 mL
